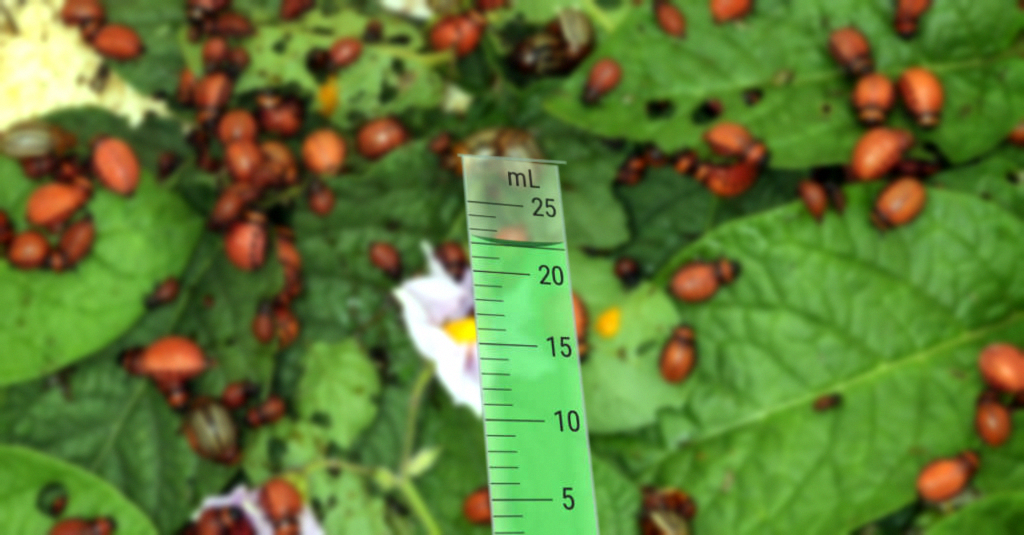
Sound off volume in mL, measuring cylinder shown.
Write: 22 mL
